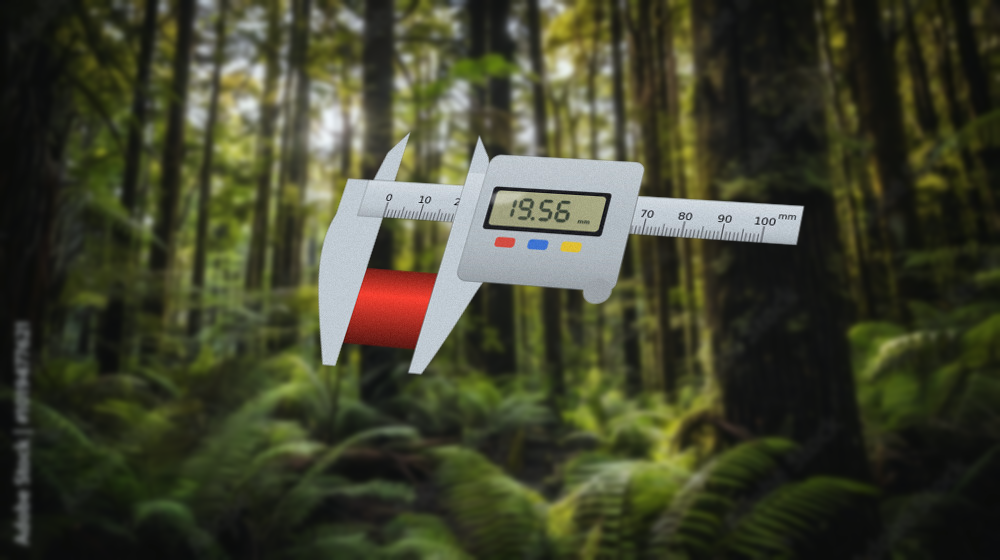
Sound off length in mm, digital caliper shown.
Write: 19.56 mm
